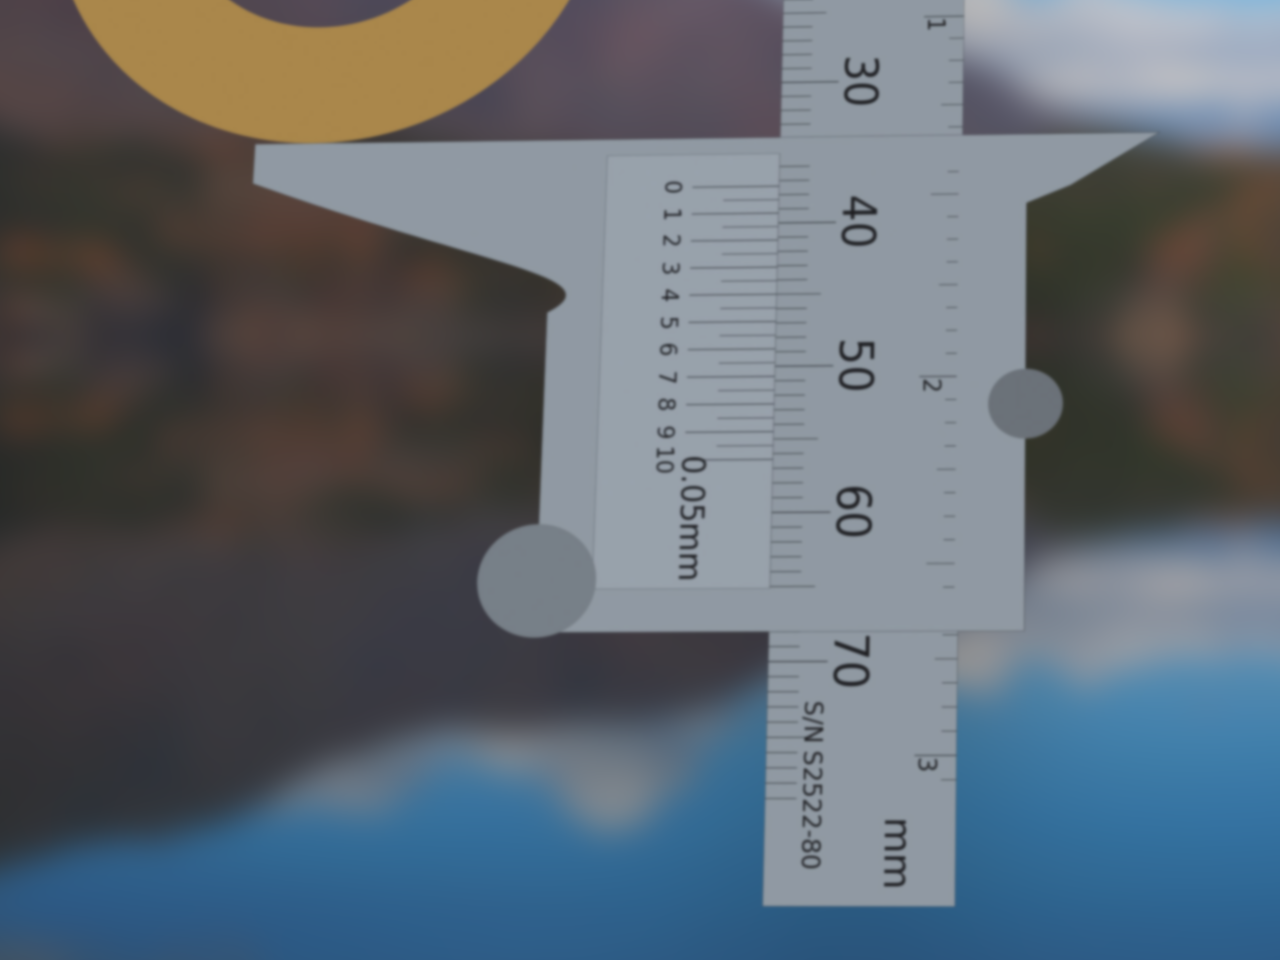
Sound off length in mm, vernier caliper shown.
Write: 37.4 mm
